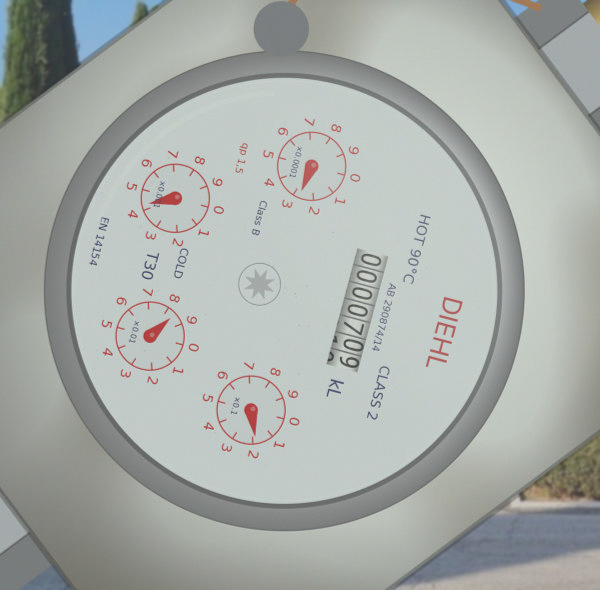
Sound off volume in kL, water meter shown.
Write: 709.1842 kL
